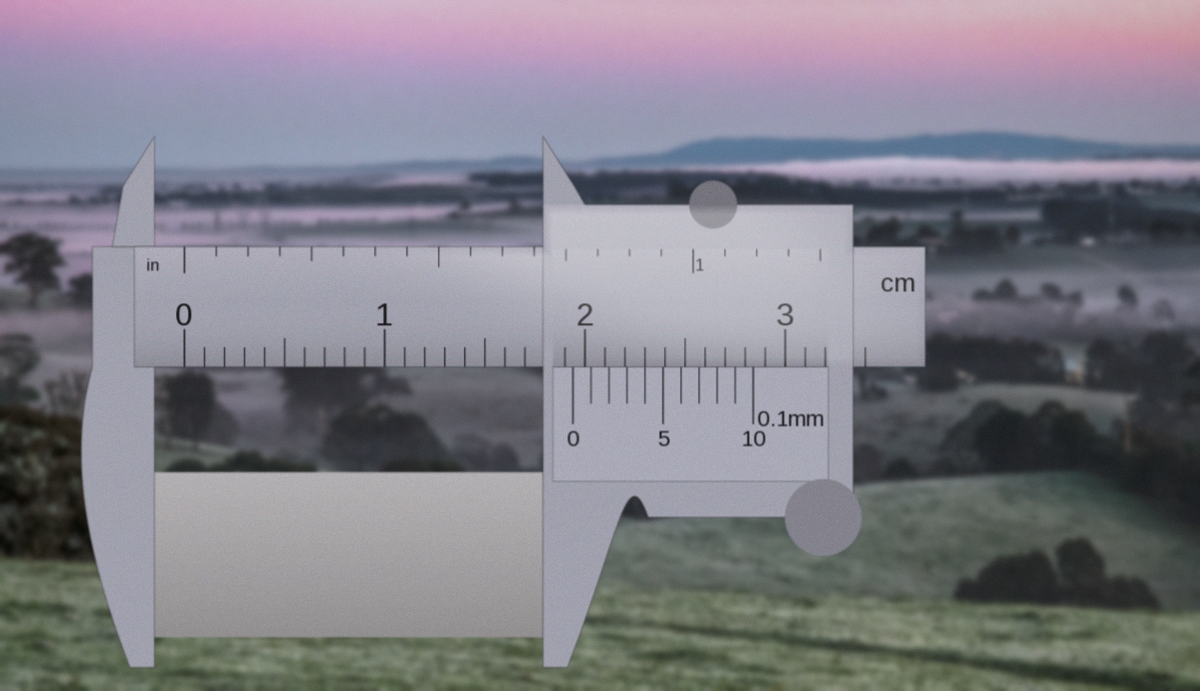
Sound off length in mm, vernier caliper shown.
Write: 19.4 mm
